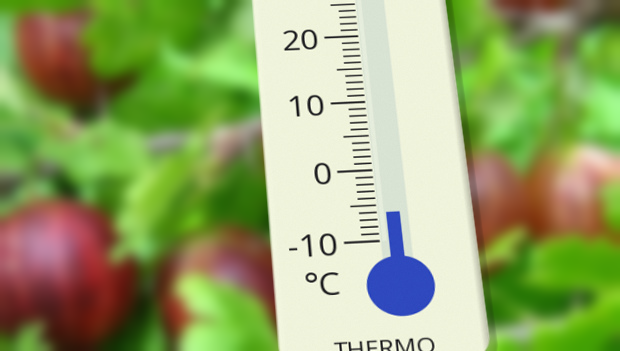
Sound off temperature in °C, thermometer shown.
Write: -6 °C
